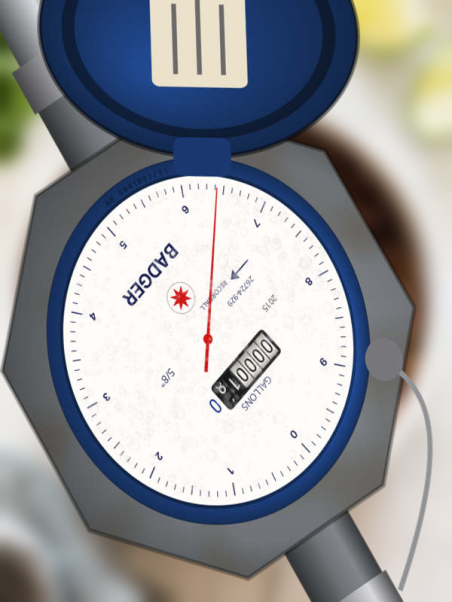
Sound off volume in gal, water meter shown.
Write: 176.4 gal
